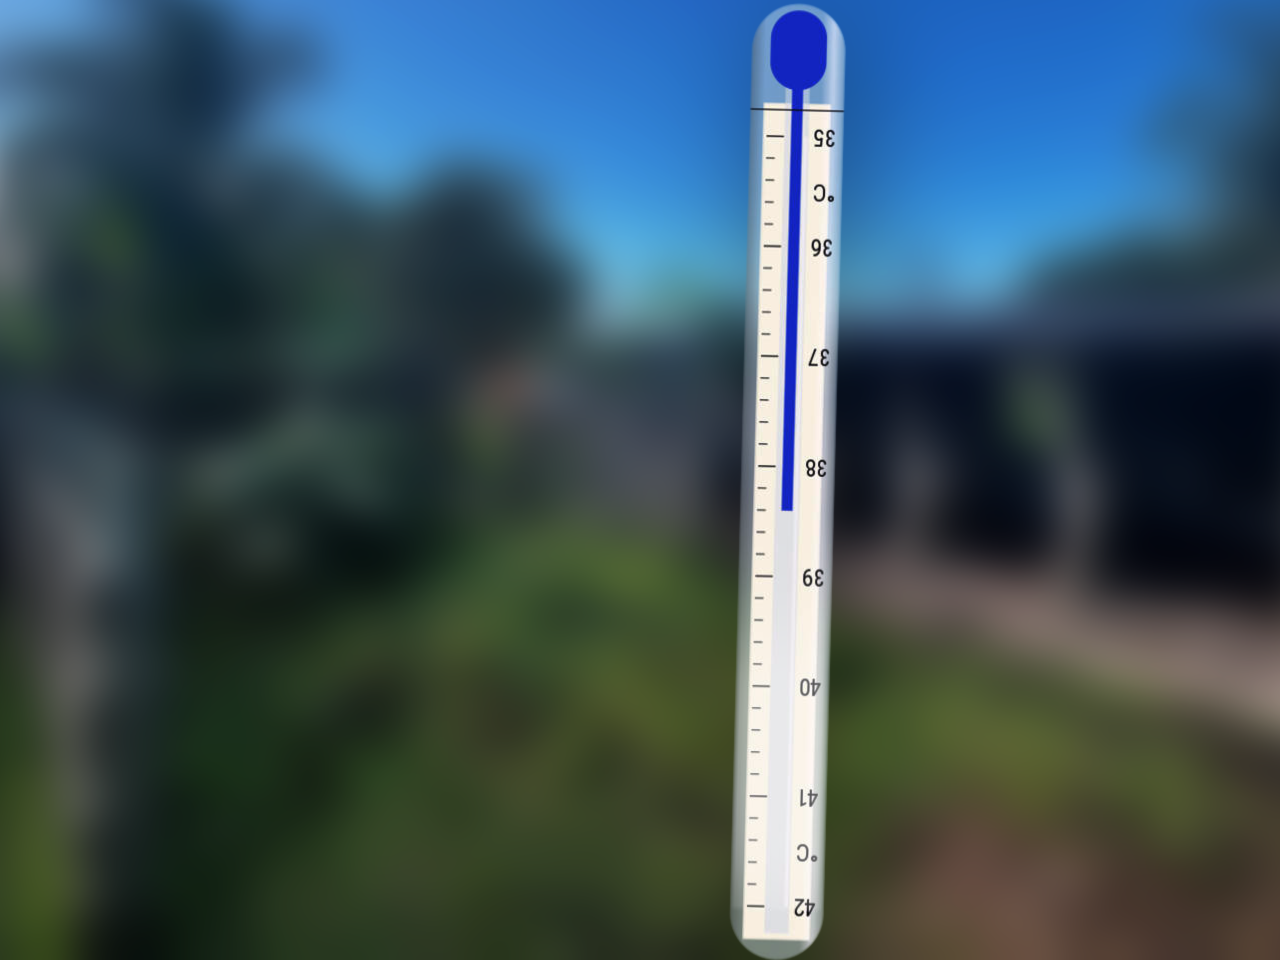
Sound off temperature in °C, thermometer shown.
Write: 38.4 °C
